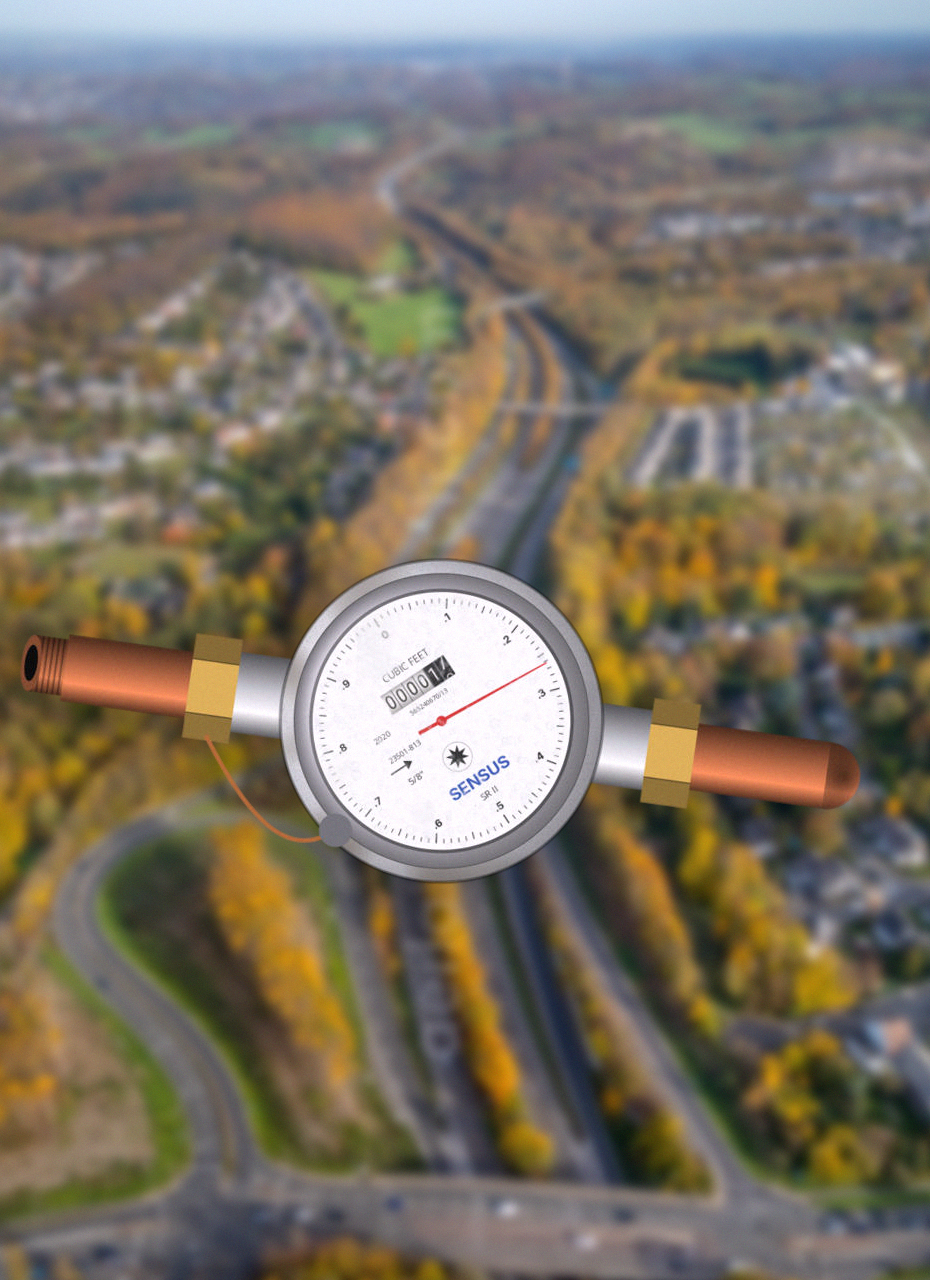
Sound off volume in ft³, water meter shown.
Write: 17.26 ft³
